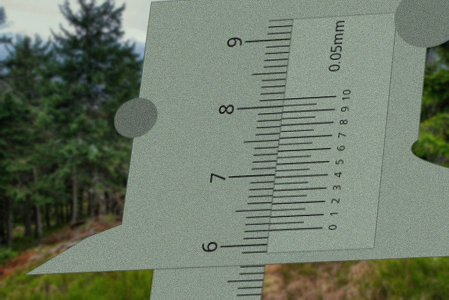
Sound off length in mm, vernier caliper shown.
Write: 62.0 mm
